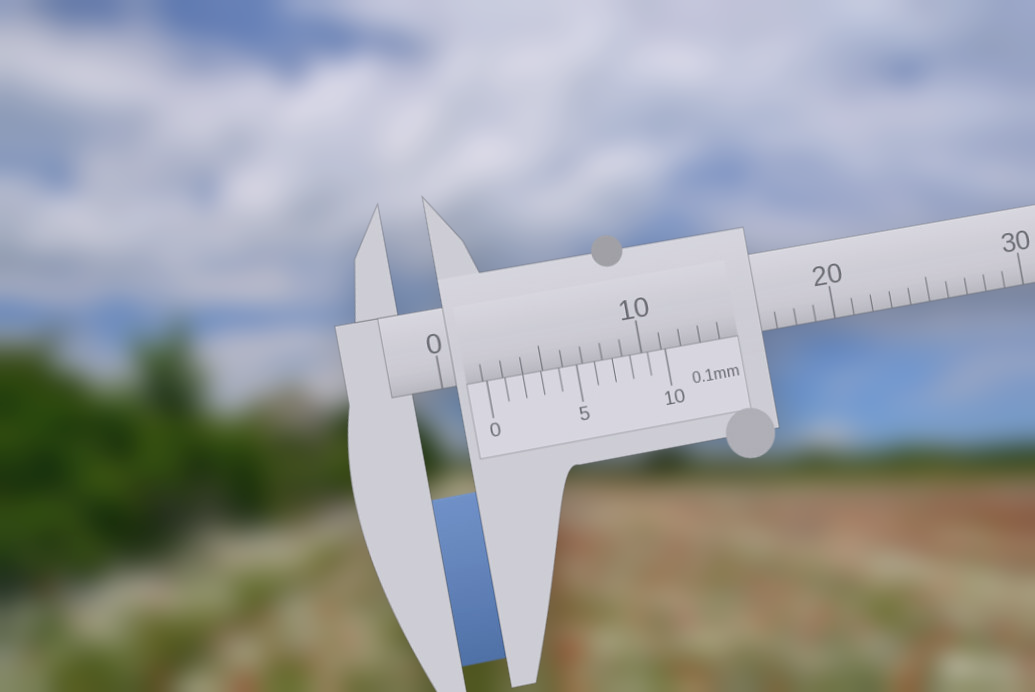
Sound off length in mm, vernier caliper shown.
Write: 2.2 mm
